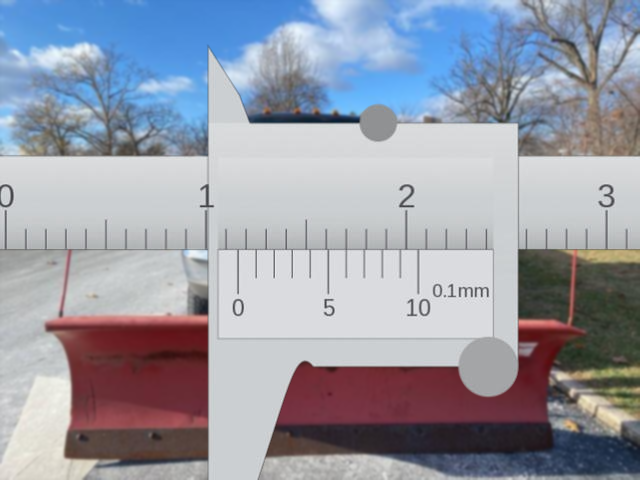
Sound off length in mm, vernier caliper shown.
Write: 11.6 mm
